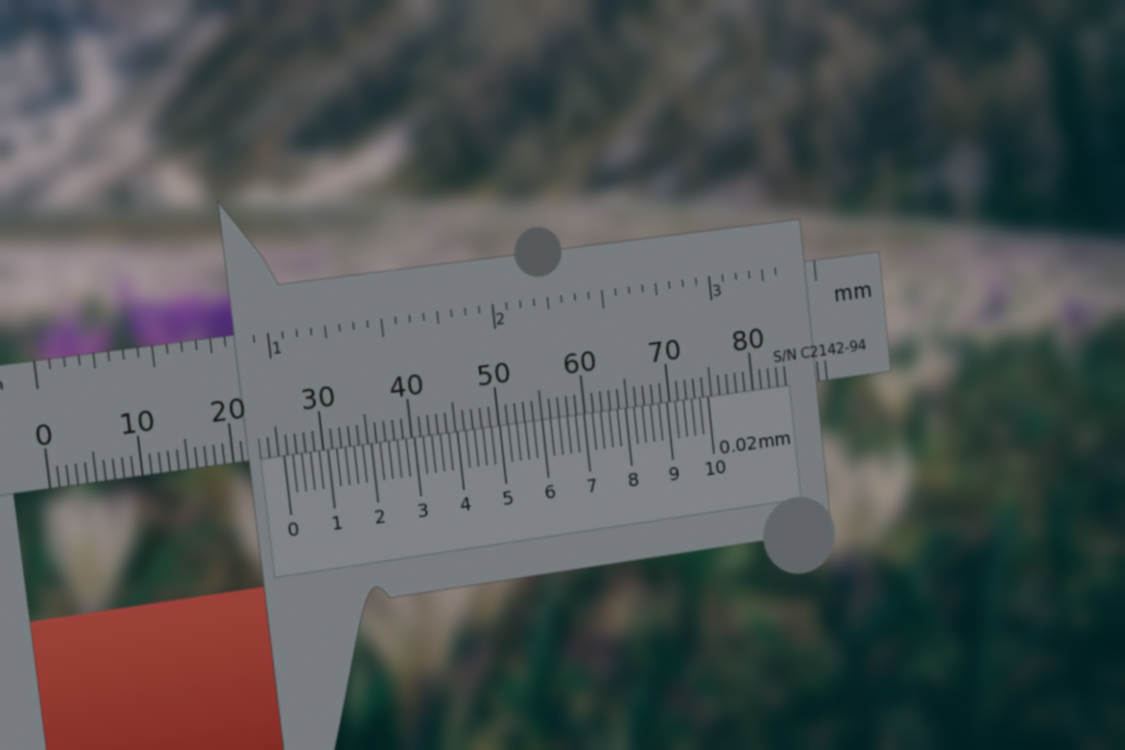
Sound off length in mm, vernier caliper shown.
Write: 25.6 mm
